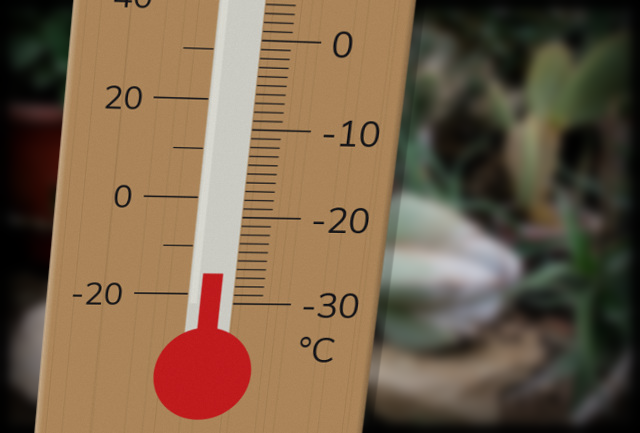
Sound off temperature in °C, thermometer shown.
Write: -26.5 °C
